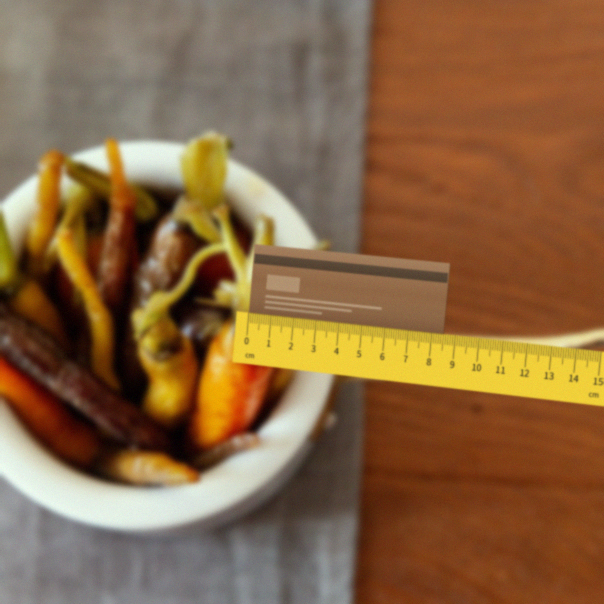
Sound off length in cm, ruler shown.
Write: 8.5 cm
